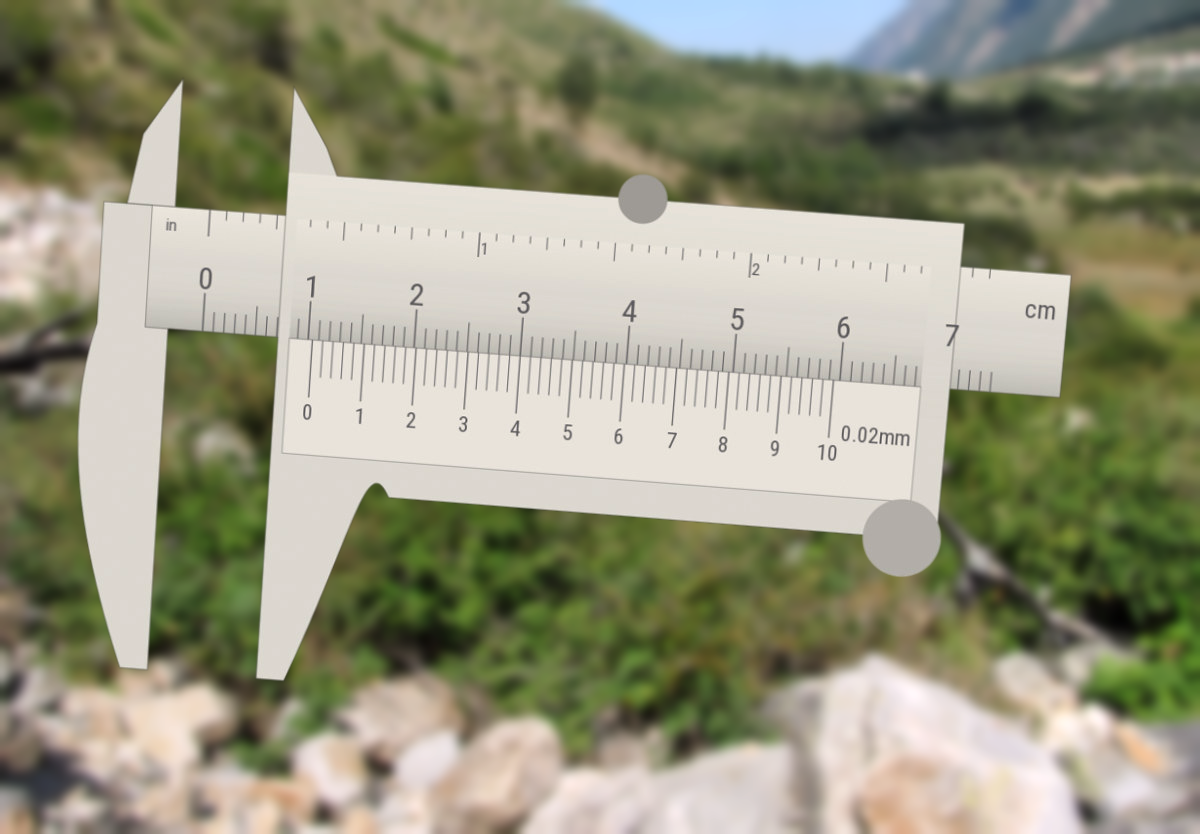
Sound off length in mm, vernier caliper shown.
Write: 10.4 mm
